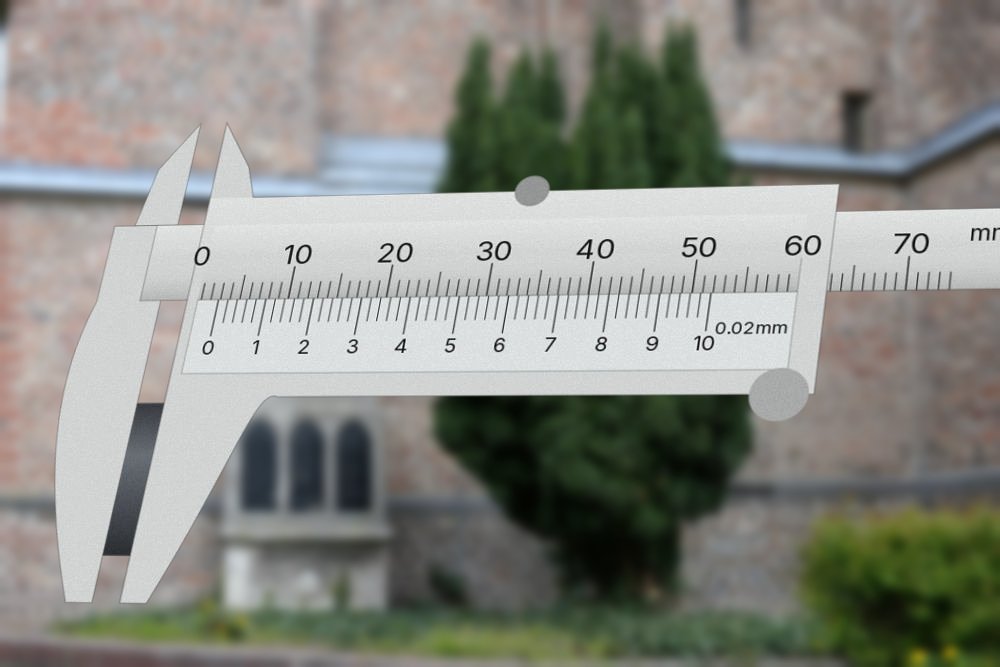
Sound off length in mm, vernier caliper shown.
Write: 2.8 mm
